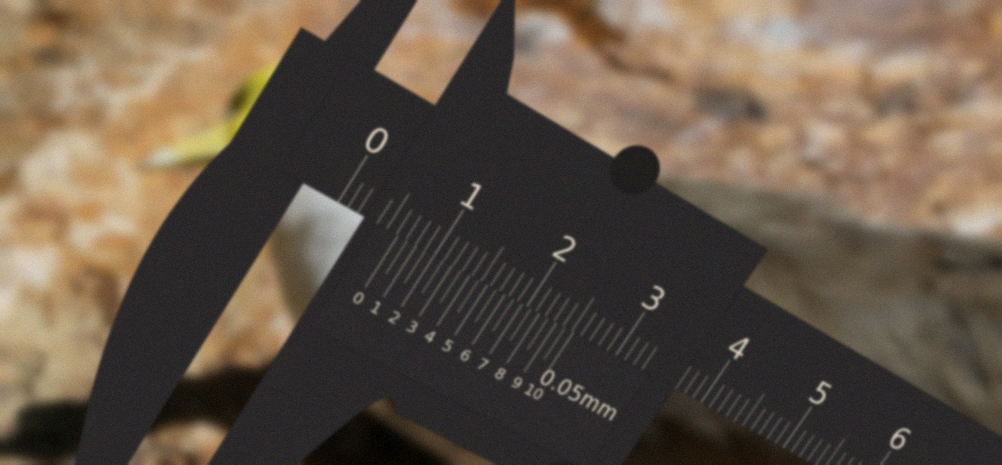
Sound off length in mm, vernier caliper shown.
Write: 6.2 mm
